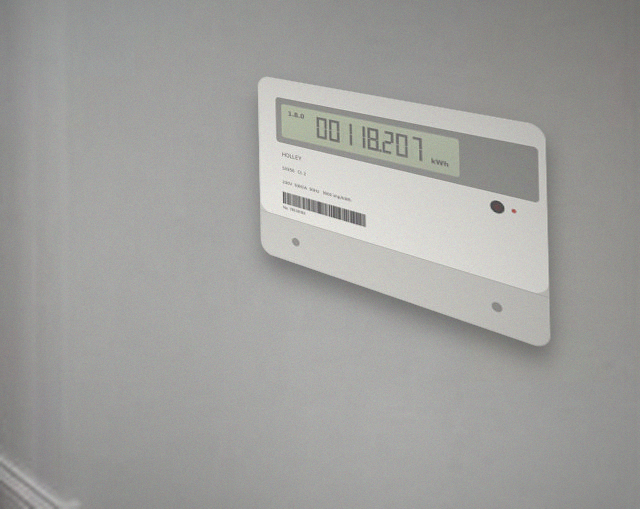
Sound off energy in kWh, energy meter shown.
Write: 118.207 kWh
